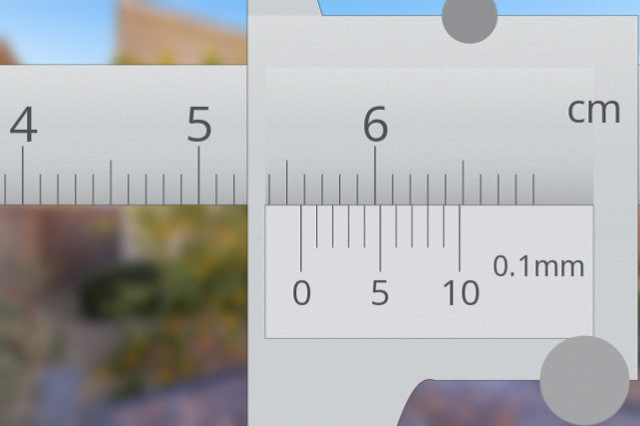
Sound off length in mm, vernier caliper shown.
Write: 55.8 mm
